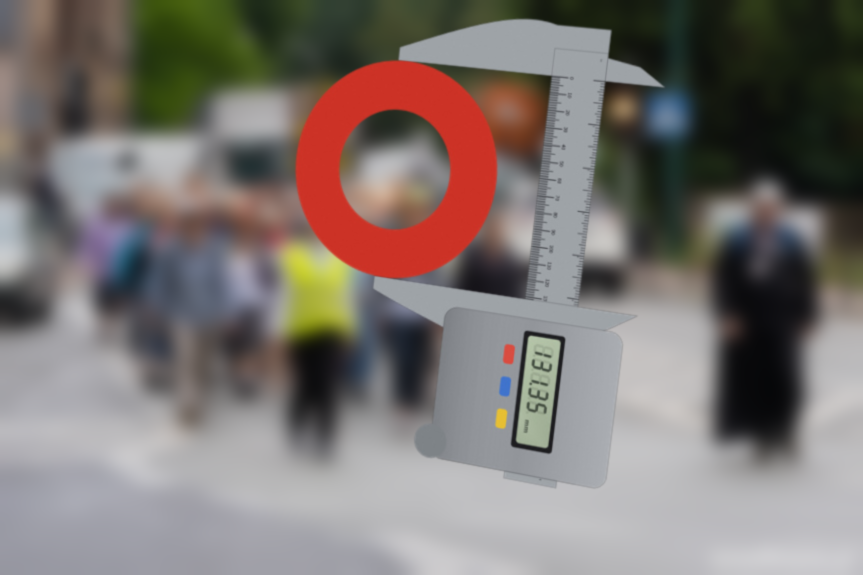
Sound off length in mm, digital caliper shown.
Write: 131.35 mm
